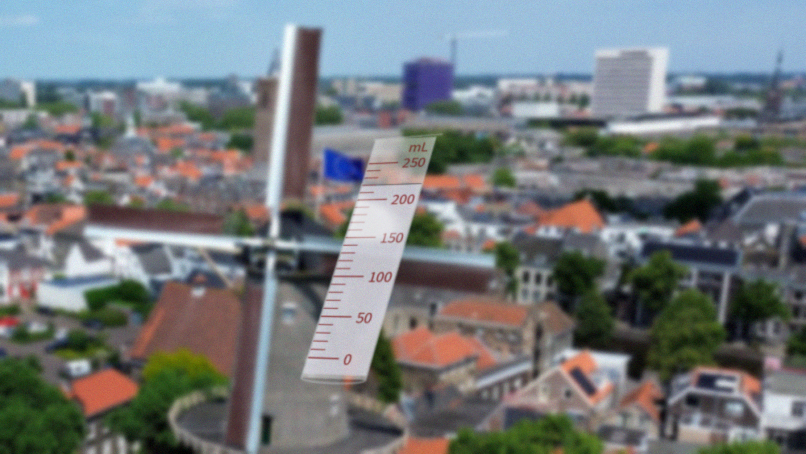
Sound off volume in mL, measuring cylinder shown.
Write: 220 mL
